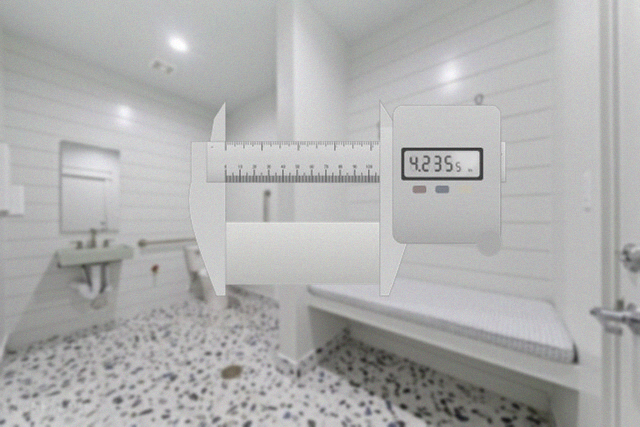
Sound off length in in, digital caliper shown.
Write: 4.2355 in
